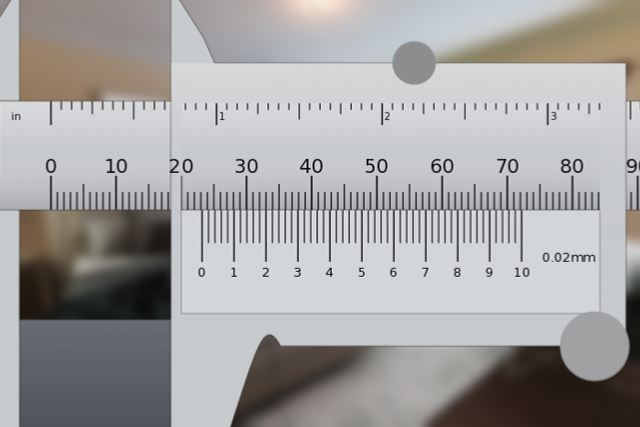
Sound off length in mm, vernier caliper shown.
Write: 23.2 mm
